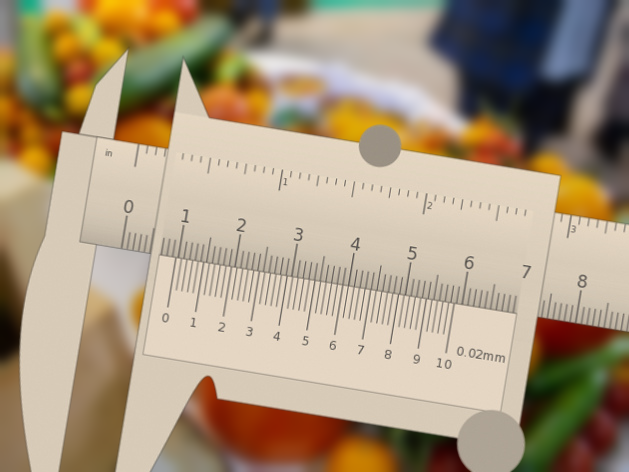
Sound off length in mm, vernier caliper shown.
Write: 9.6 mm
